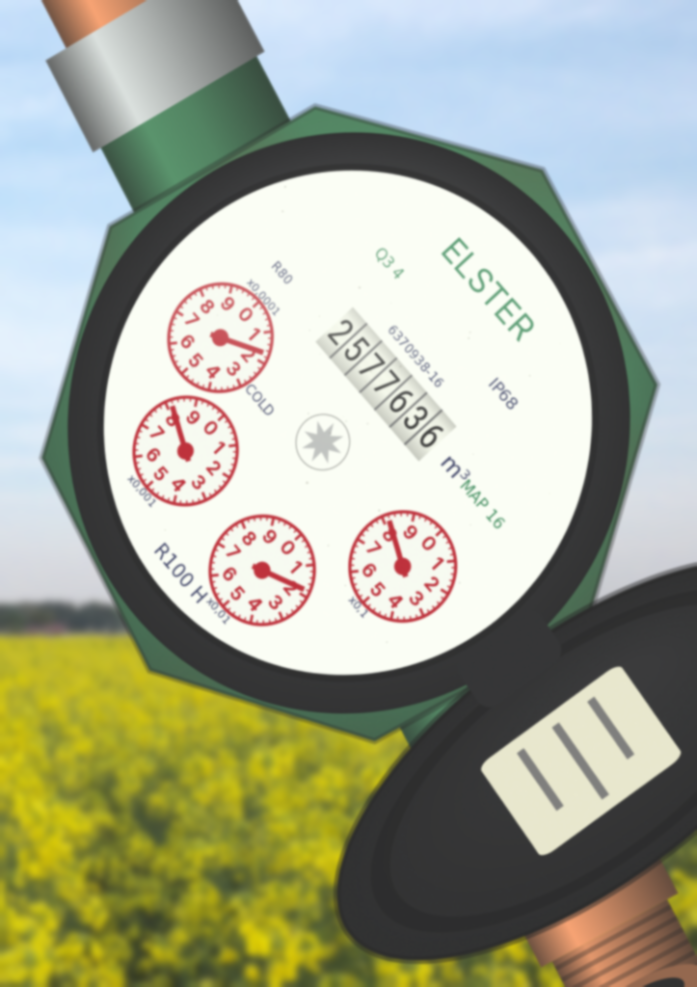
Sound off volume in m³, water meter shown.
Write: 2577636.8181 m³
